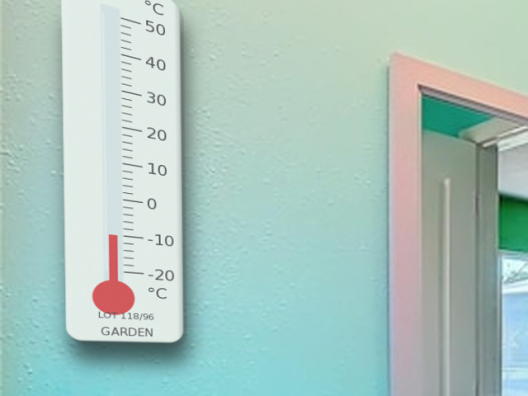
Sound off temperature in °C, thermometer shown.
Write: -10 °C
